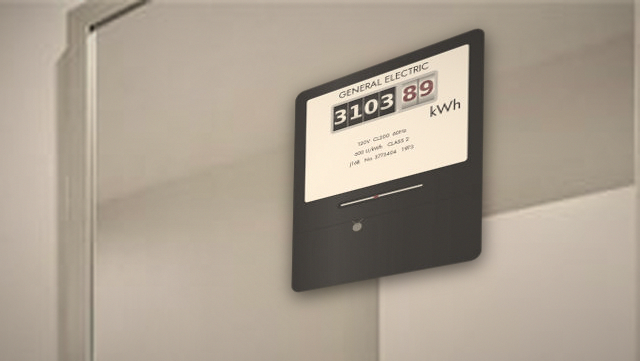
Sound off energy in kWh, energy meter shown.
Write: 3103.89 kWh
